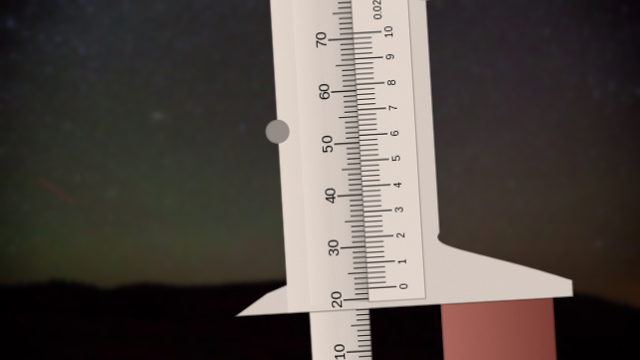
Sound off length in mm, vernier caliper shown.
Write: 22.0 mm
